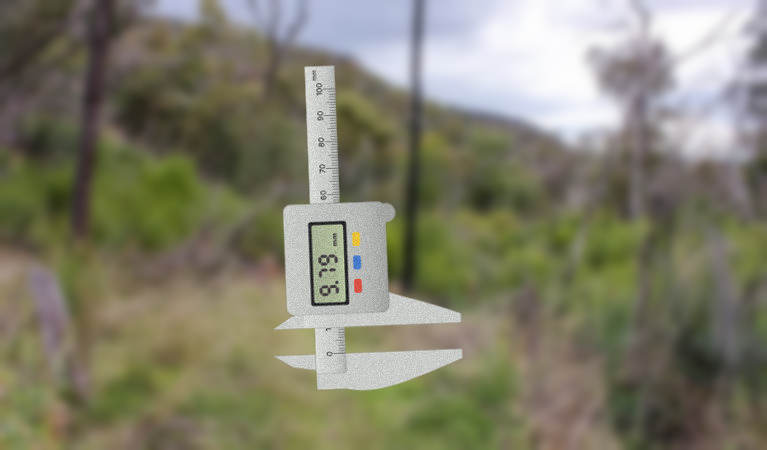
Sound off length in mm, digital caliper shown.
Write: 9.79 mm
